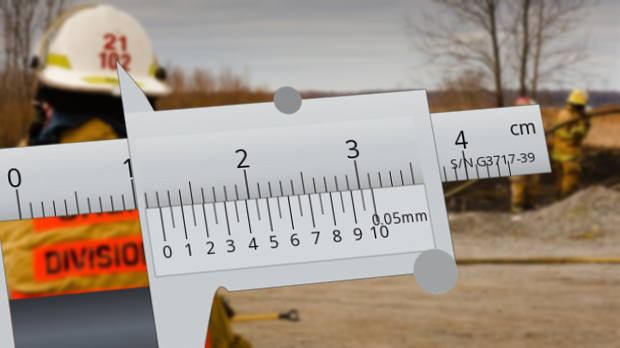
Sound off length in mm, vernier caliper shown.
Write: 12.1 mm
